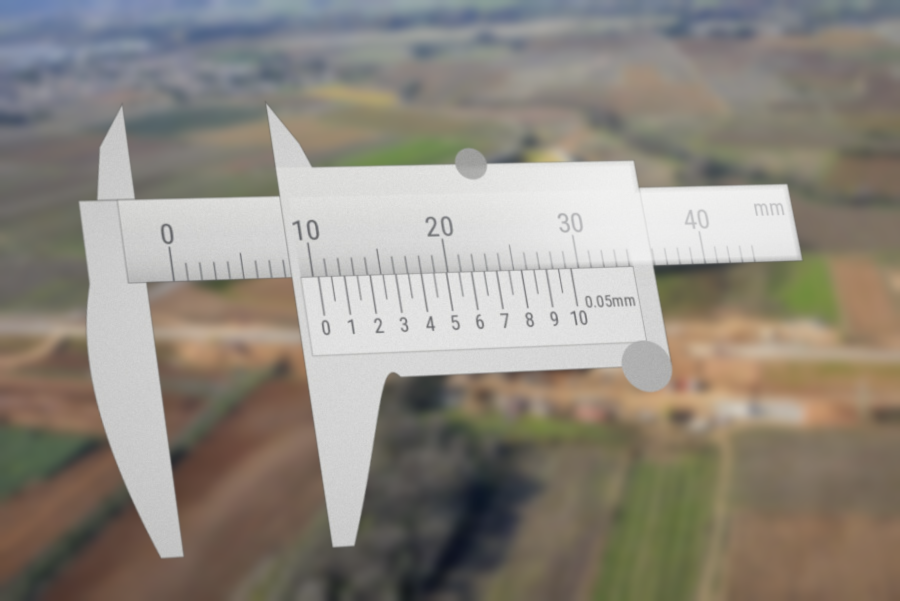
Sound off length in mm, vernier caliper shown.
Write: 10.4 mm
